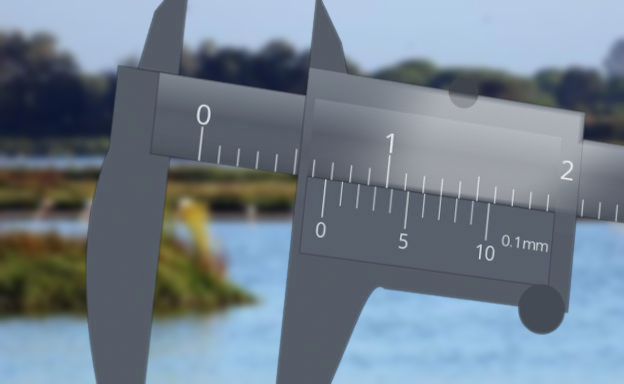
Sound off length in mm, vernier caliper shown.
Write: 6.7 mm
